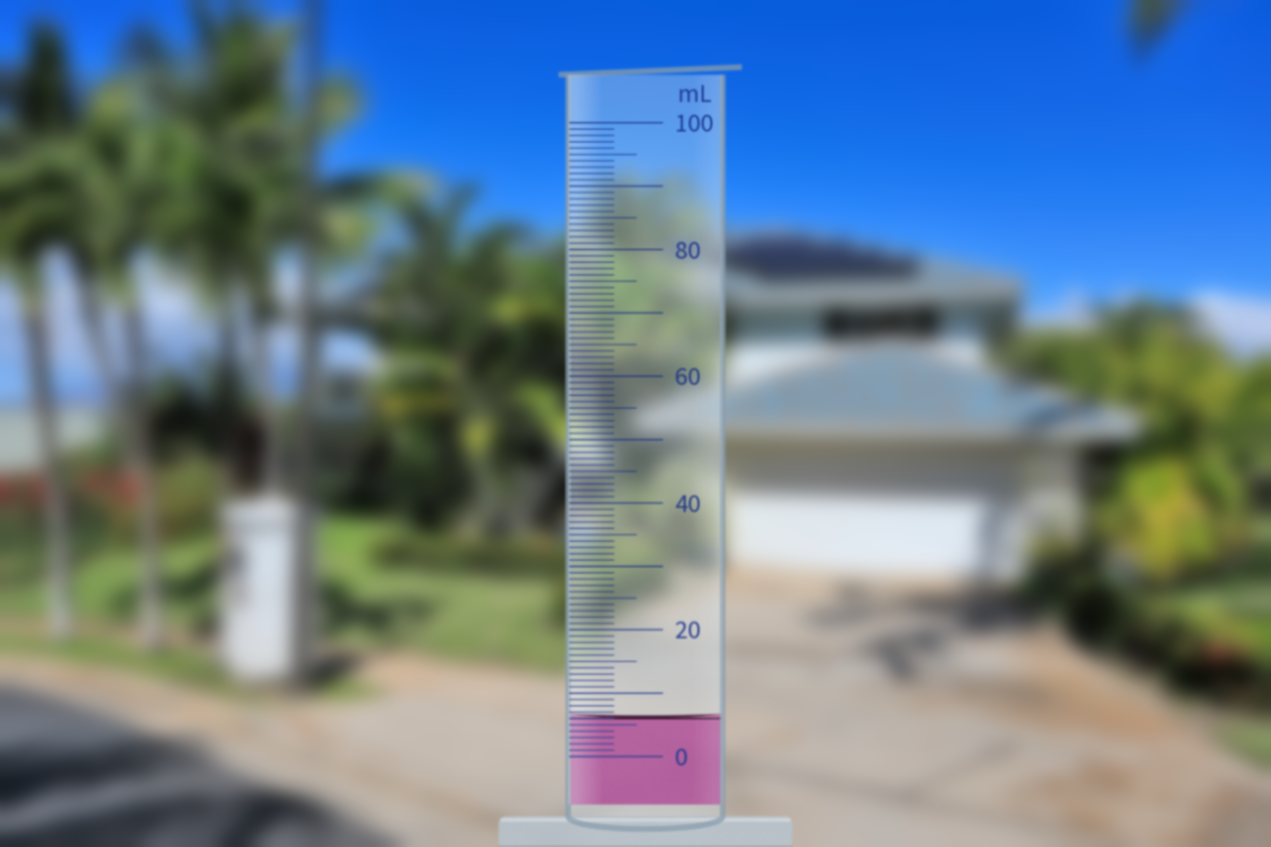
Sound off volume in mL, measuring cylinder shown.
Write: 6 mL
